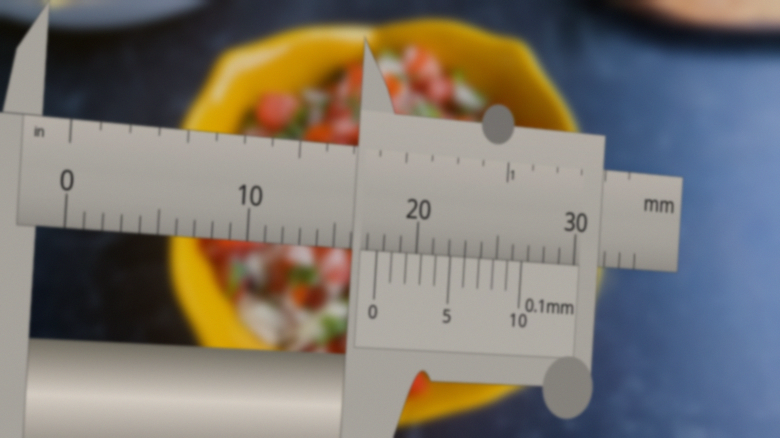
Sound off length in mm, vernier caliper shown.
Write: 17.6 mm
